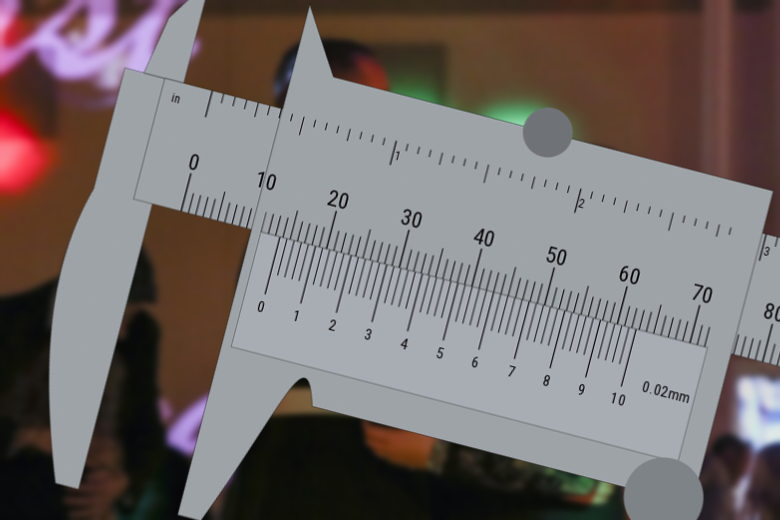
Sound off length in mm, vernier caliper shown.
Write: 13.6 mm
